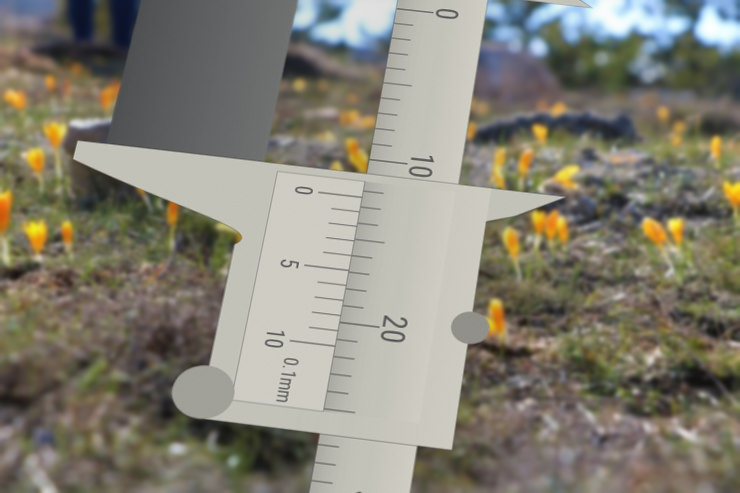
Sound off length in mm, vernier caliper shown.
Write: 12.4 mm
